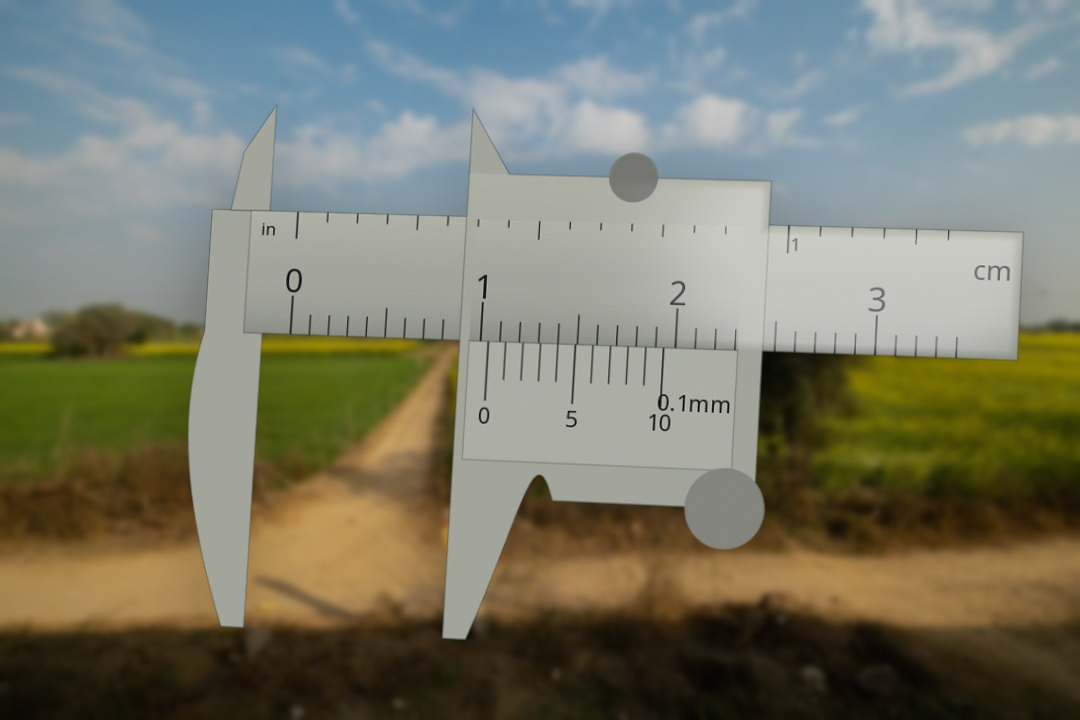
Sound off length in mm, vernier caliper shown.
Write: 10.4 mm
